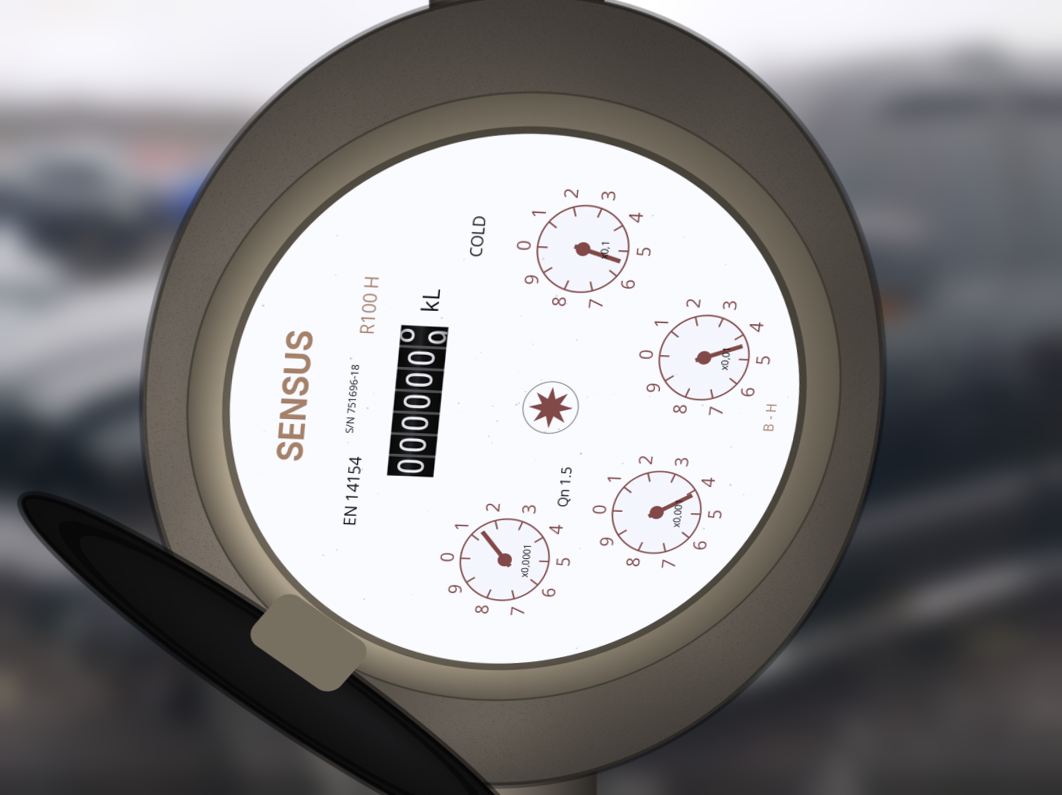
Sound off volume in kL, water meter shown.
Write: 8.5441 kL
